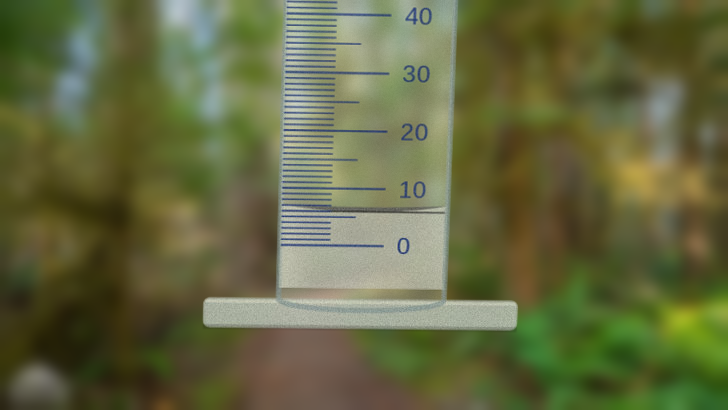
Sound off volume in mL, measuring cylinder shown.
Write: 6 mL
